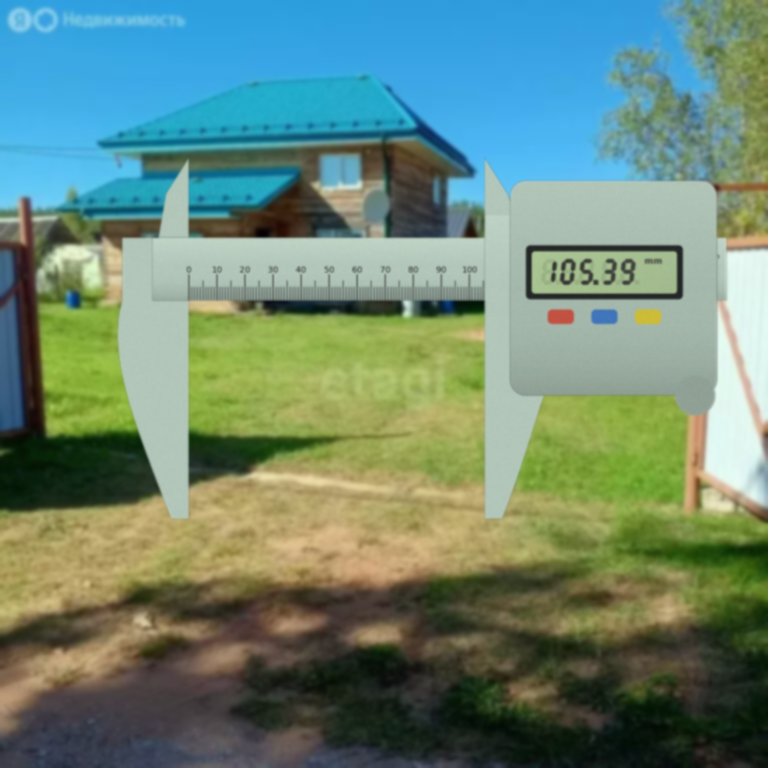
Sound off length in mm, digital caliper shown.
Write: 105.39 mm
